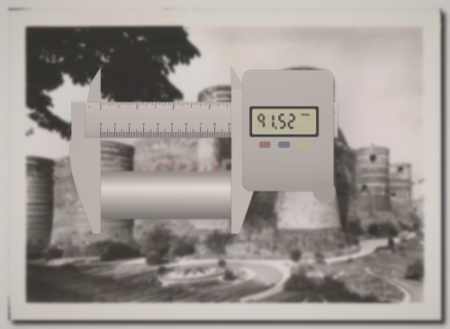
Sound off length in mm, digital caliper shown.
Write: 91.52 mm
